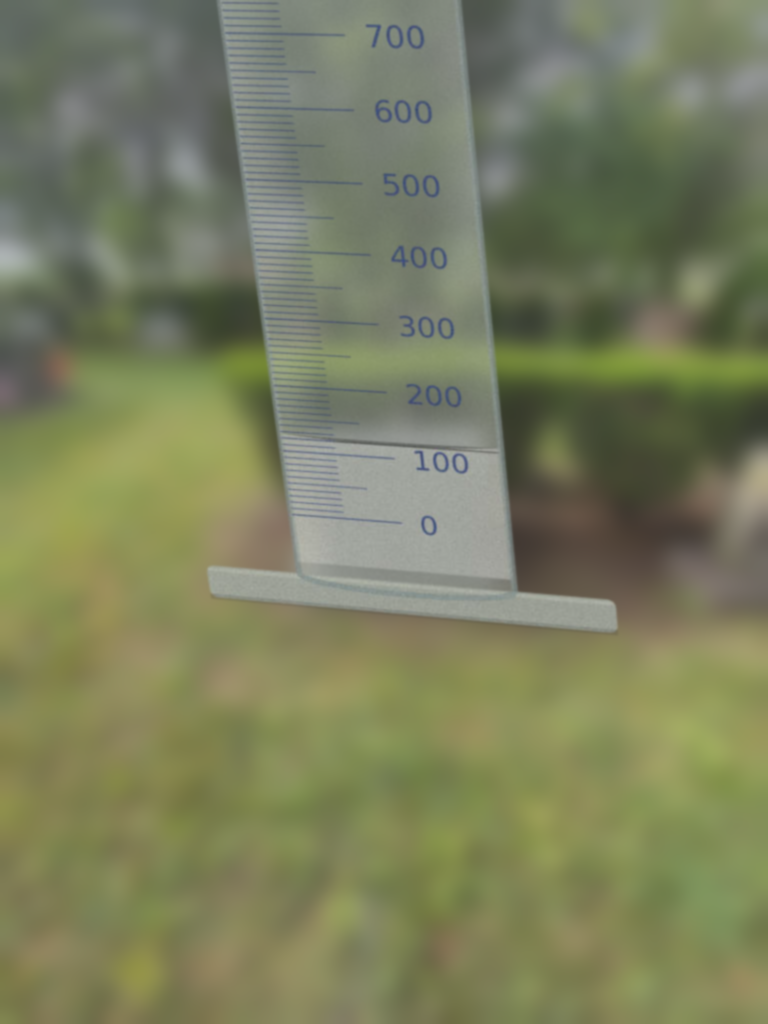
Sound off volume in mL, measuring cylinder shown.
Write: 120 mL
